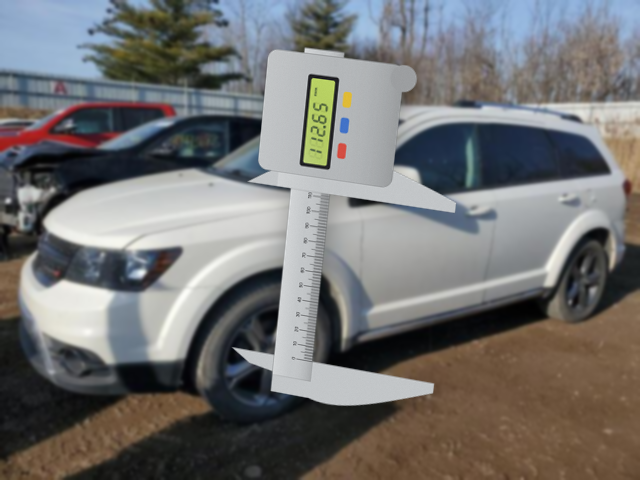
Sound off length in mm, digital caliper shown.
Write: 112.65 mm
